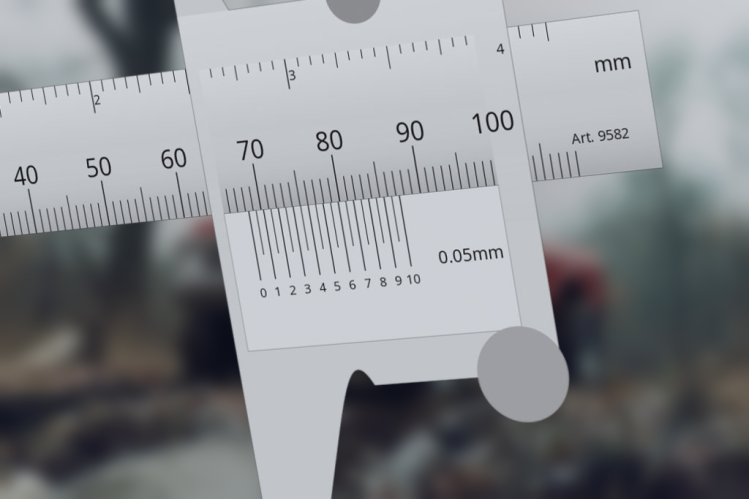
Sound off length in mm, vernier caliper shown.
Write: 68.4 mm
